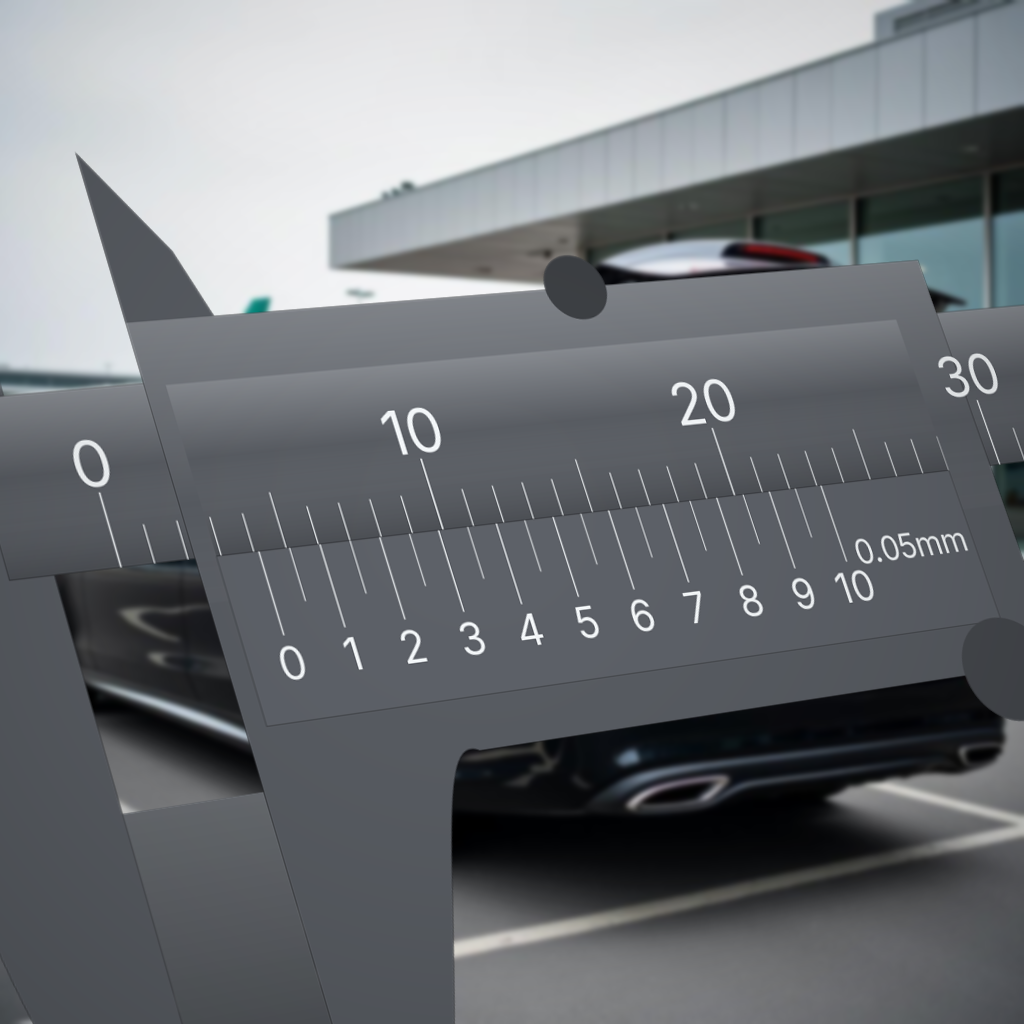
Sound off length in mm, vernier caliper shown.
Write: 4.15 mm
